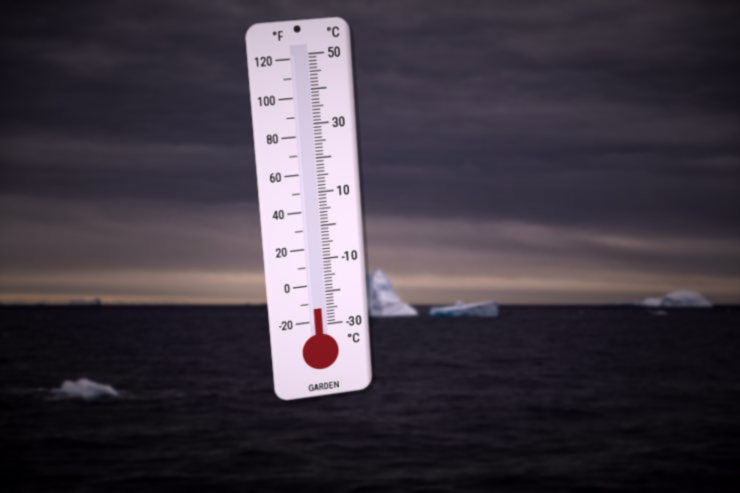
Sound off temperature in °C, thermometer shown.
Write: -25 °C
